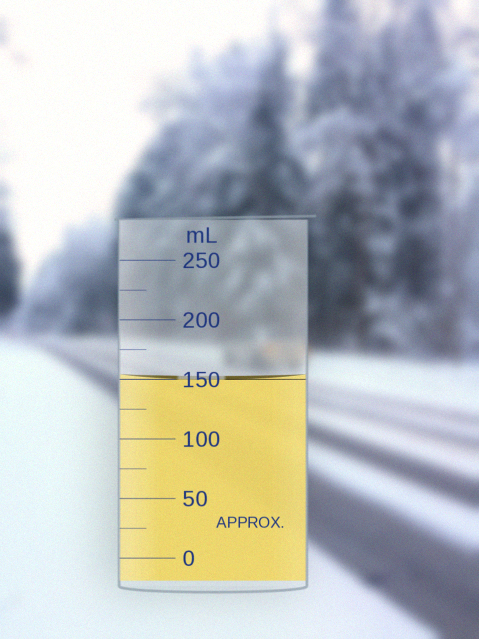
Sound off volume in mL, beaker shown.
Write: 150 mL
